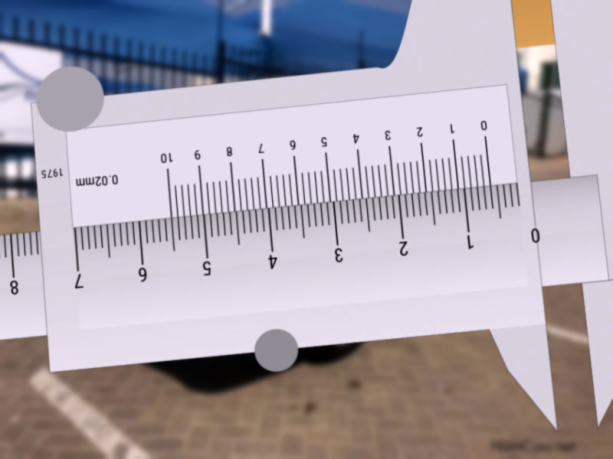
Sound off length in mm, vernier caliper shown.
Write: 6.0 mm
